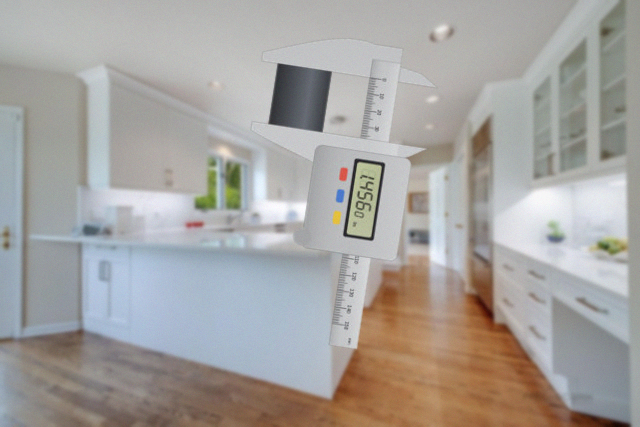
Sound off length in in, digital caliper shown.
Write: 1.4560 in
